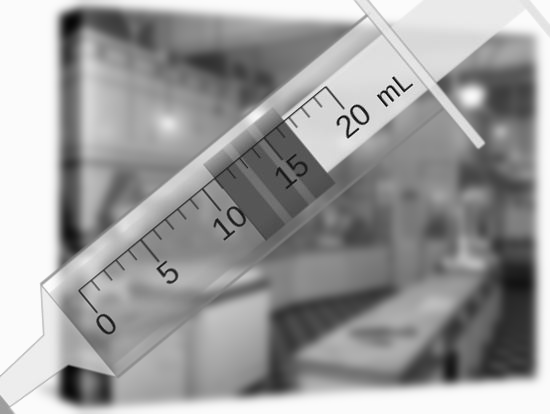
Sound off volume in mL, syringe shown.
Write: 11 mL
